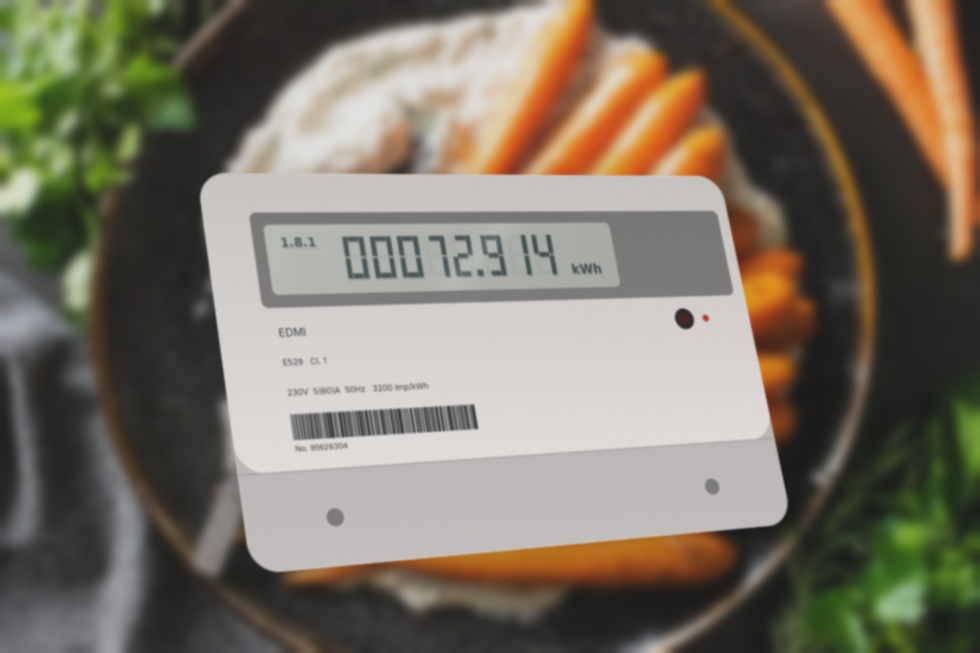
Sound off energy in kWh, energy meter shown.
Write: 72.914 kWh
